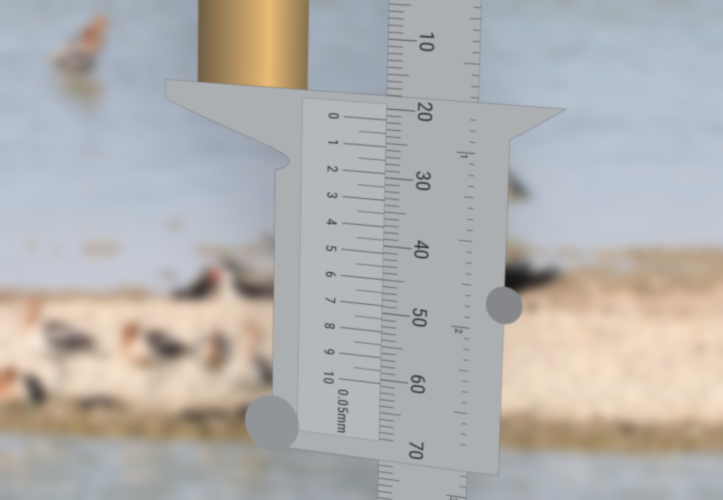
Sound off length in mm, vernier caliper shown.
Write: 21.6 mm
